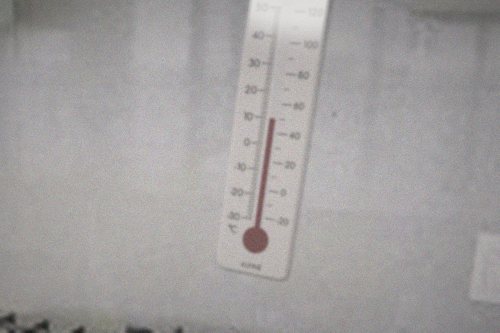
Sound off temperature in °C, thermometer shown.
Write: 10 °C
